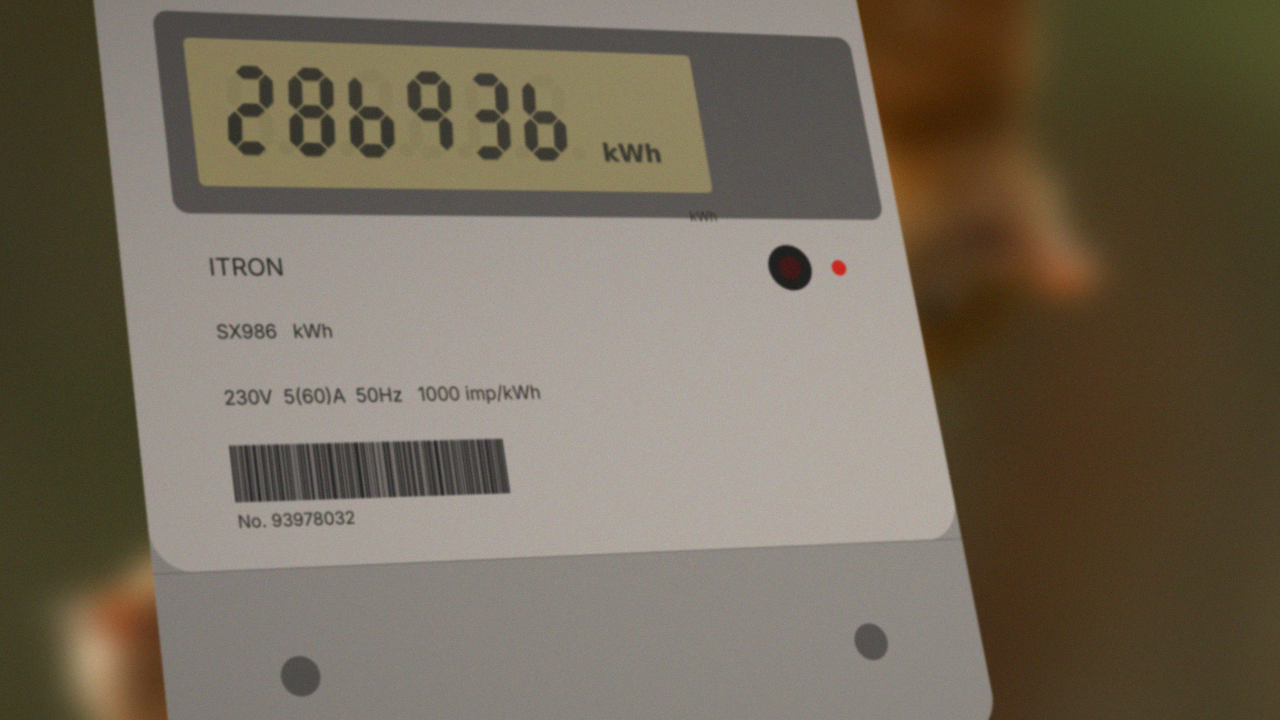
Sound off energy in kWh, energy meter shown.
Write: 286936 kWh
